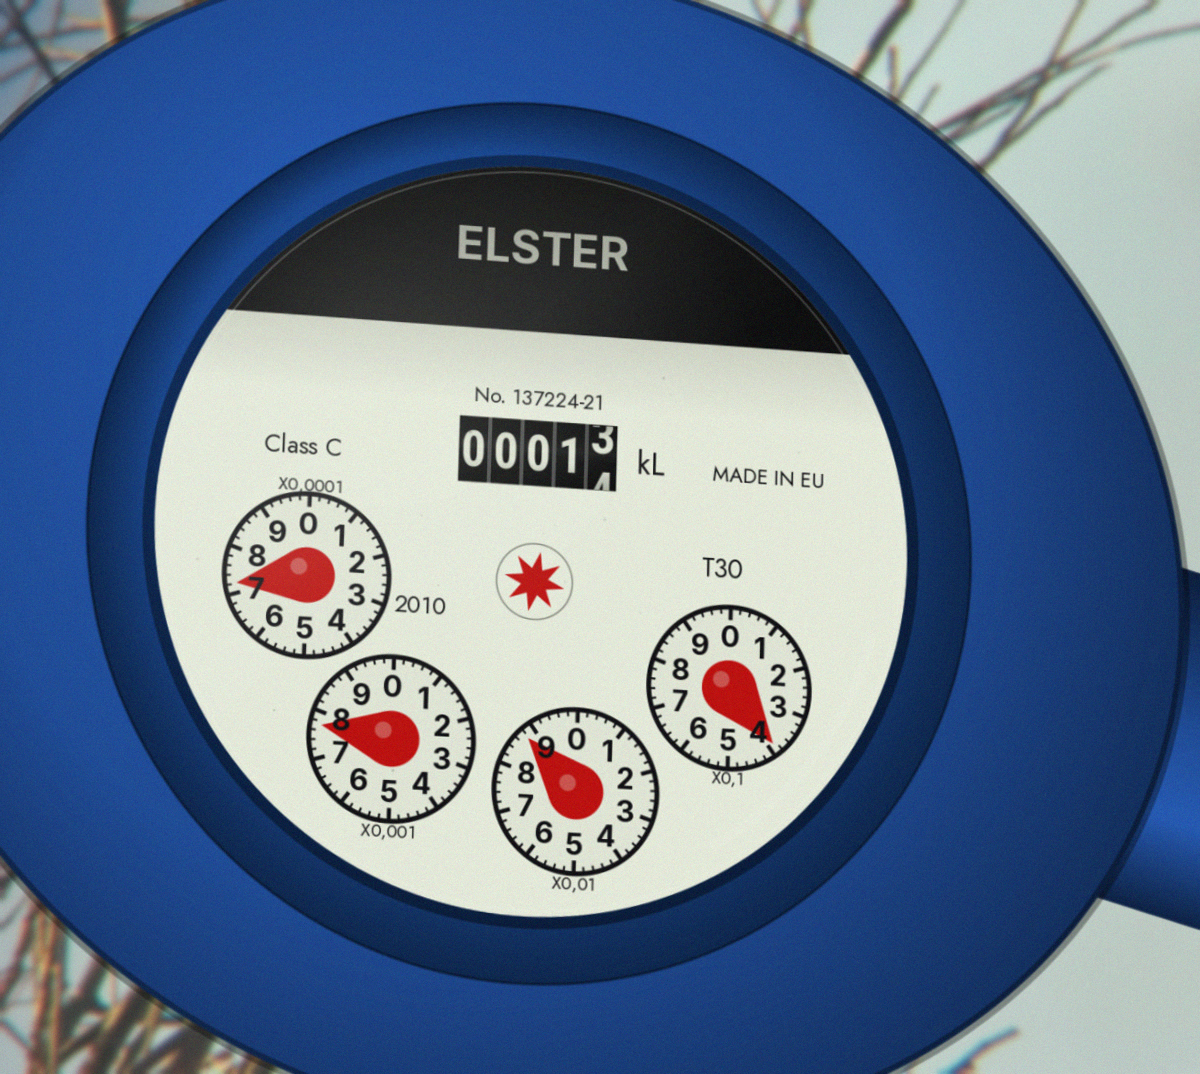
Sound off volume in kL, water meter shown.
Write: 13.3877 kL
